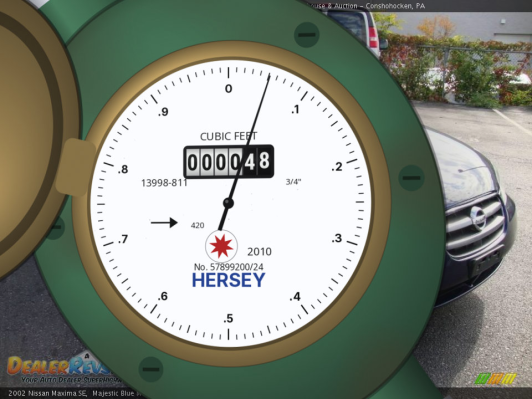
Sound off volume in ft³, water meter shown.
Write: 48.05 ft³
